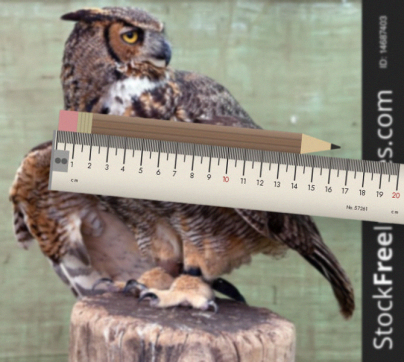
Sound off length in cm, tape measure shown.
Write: 16.5 cm
